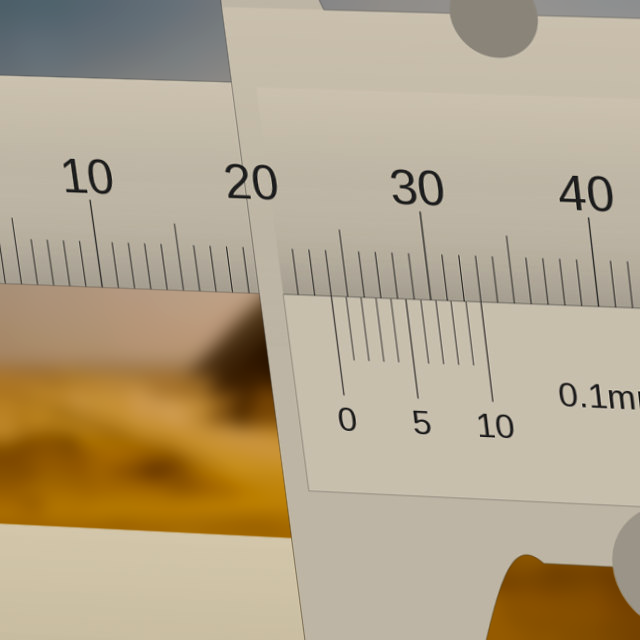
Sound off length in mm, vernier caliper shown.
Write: 24.0 mm
